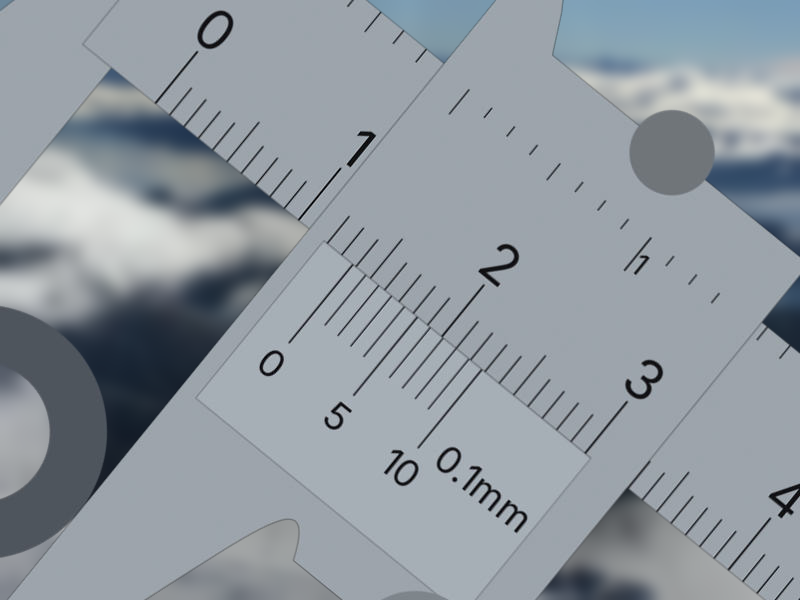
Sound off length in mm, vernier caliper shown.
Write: 13.8 mm
